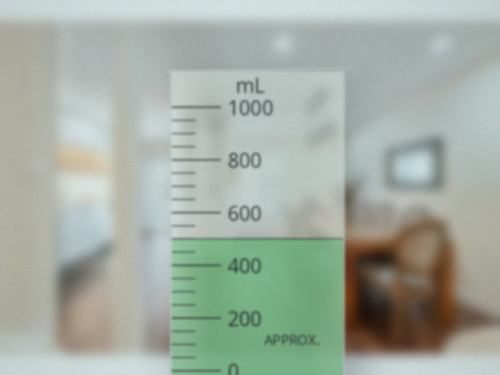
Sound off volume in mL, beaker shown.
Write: 500 mL
